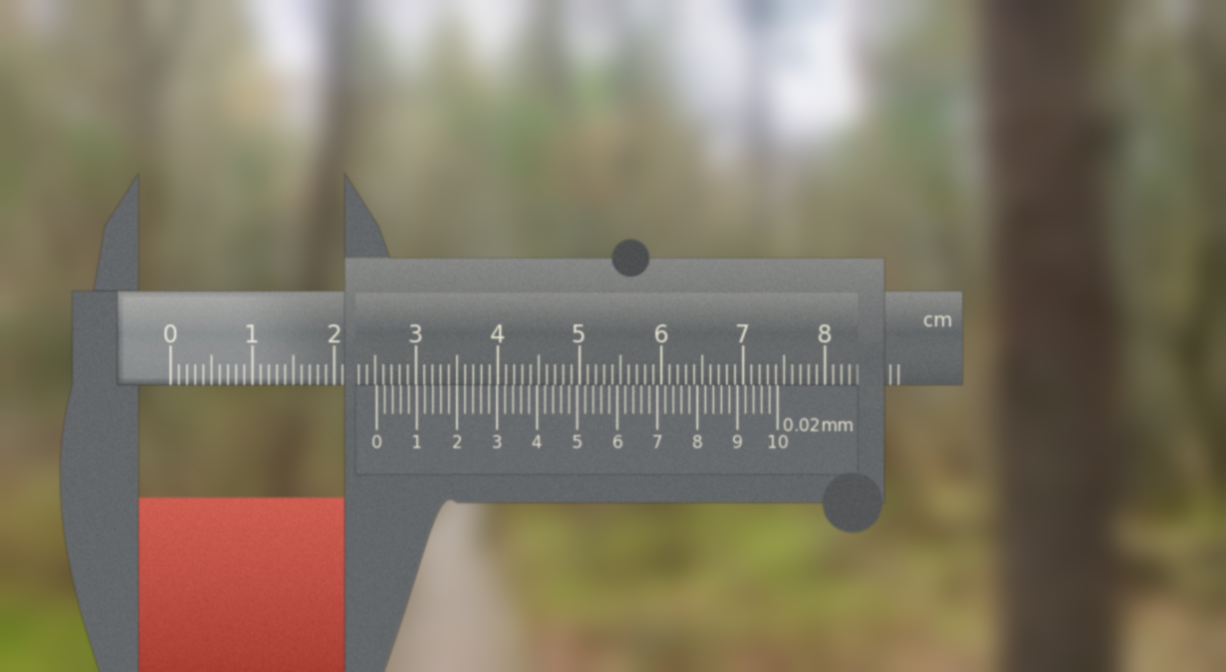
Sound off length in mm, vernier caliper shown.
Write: 25.2 mm
